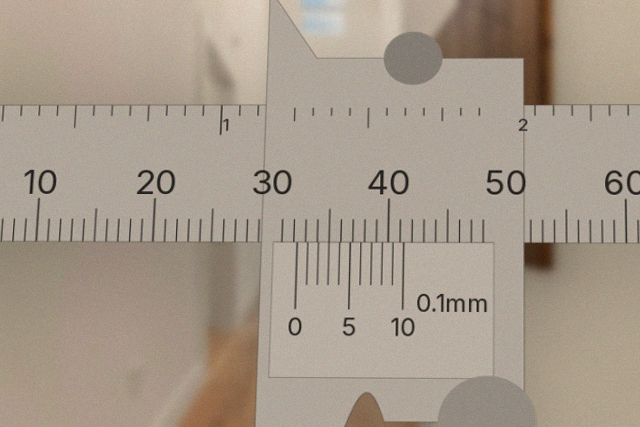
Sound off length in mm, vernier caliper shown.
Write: 32.3 mm
